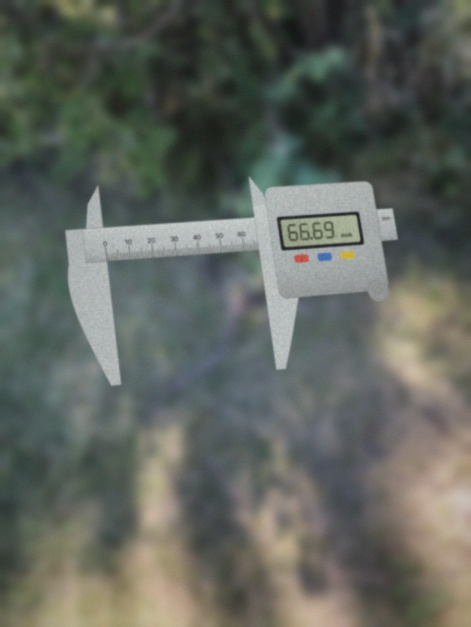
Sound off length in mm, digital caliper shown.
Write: 66.69 mm
